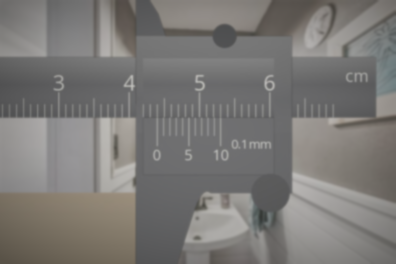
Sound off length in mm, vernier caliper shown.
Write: 44.0 mm
